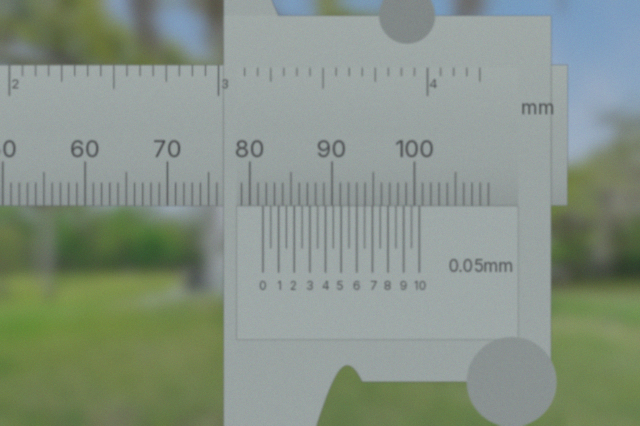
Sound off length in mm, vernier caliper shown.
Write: 81.6 mm
